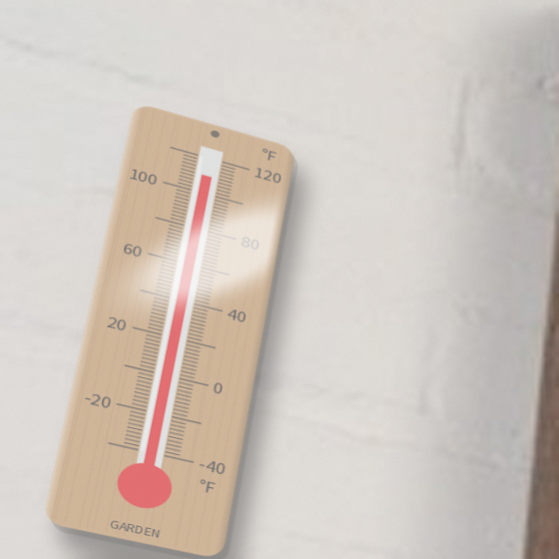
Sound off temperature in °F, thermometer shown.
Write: 110 °F
